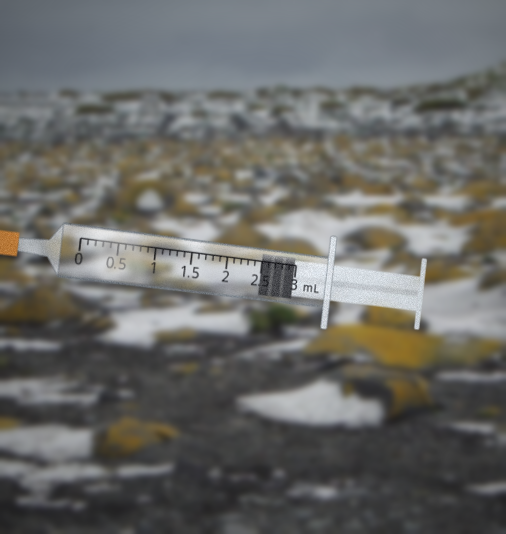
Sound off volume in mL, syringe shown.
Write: 2.5 mL
